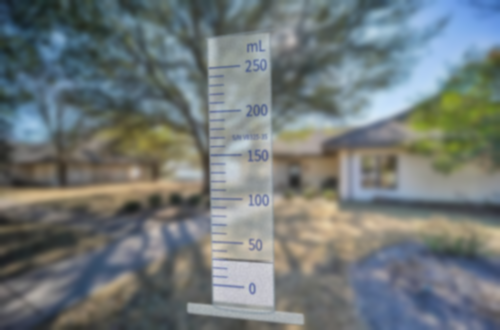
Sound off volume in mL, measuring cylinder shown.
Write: 30 mL
